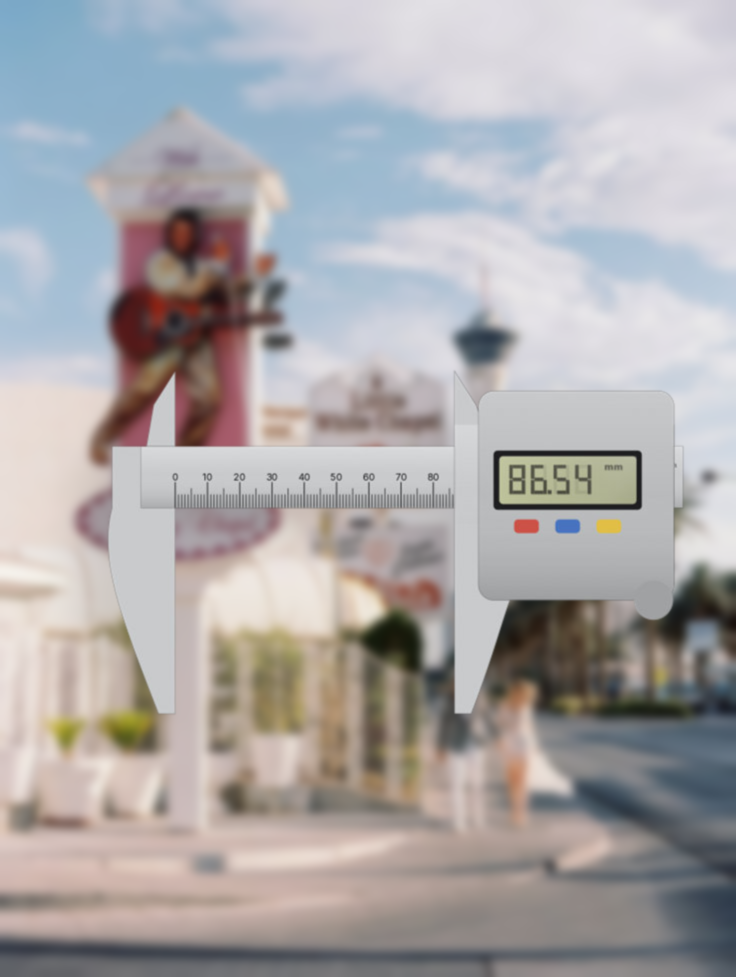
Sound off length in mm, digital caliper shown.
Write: 86.54 mm
